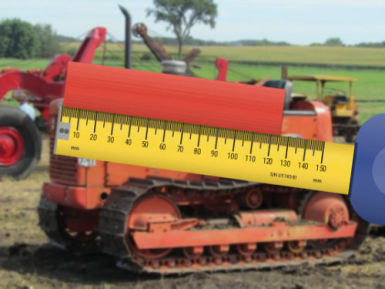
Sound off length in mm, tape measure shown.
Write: 125 mm
